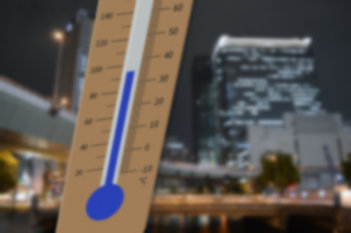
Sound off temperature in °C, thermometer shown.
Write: 35 °C
